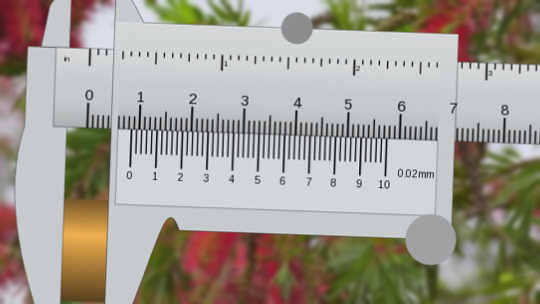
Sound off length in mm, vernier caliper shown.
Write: 8.5 mm
